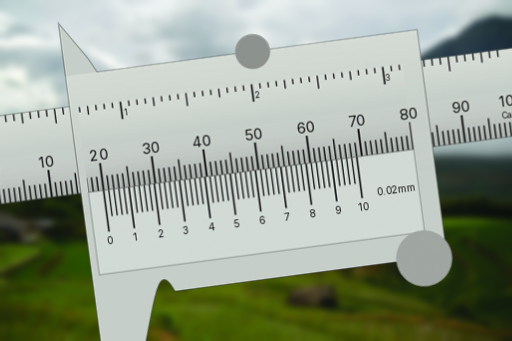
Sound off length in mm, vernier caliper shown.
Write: 20.0 mm
